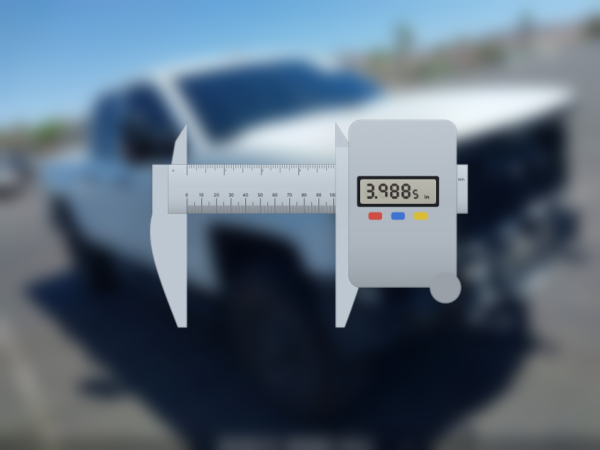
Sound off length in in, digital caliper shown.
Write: 3.9885 in
